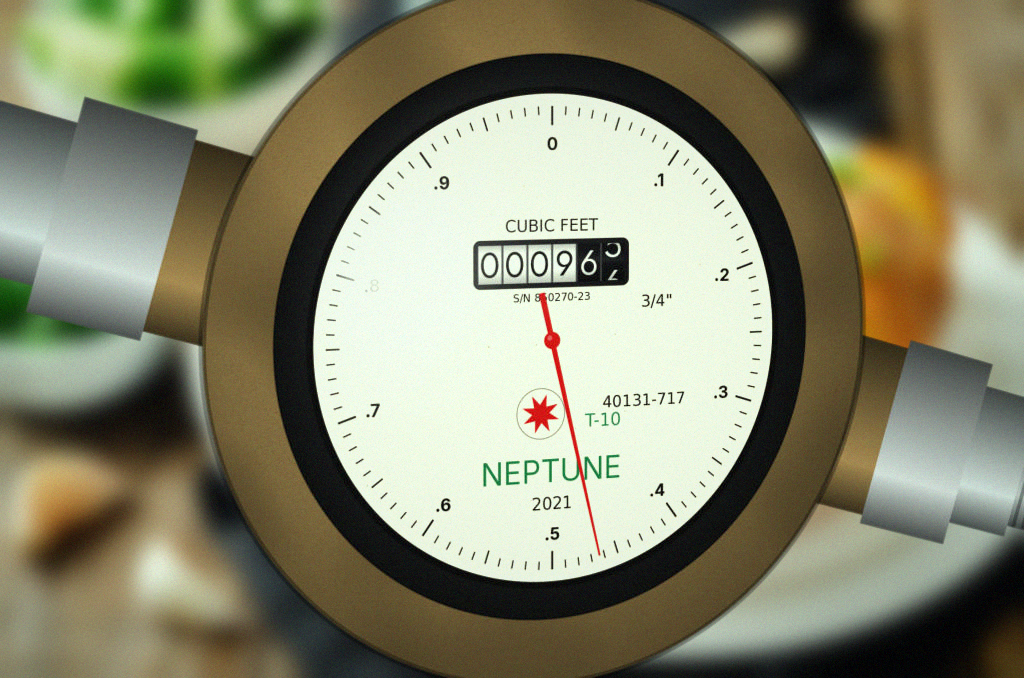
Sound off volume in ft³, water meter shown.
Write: 965.46 ft³
